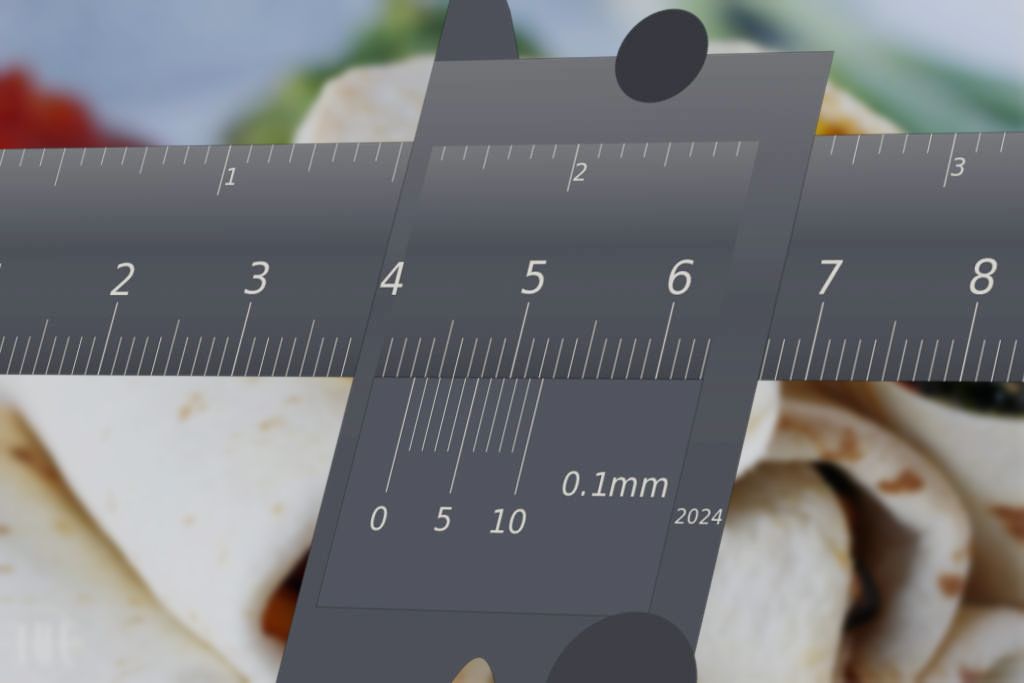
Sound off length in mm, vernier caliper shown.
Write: 43.3 mm
